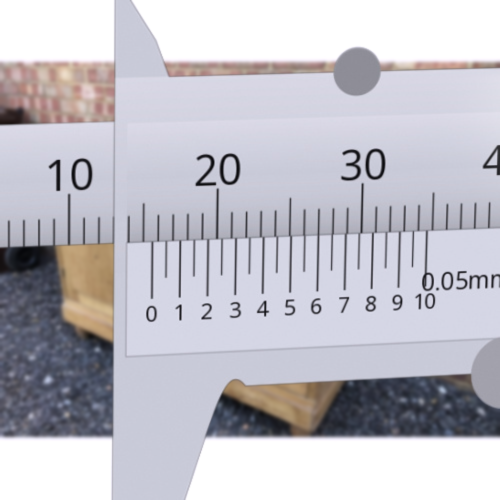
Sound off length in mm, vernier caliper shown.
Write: 15.6 mm
